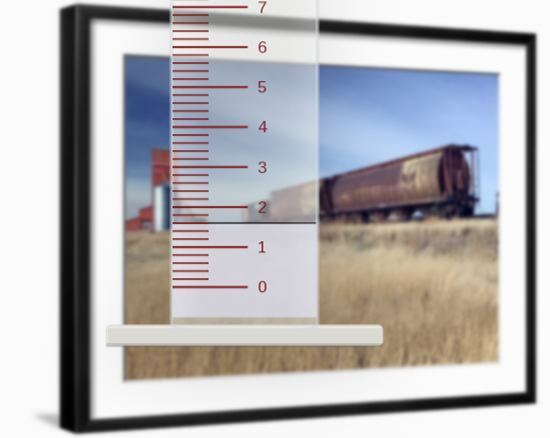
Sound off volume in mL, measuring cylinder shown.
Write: 1.6 mL
